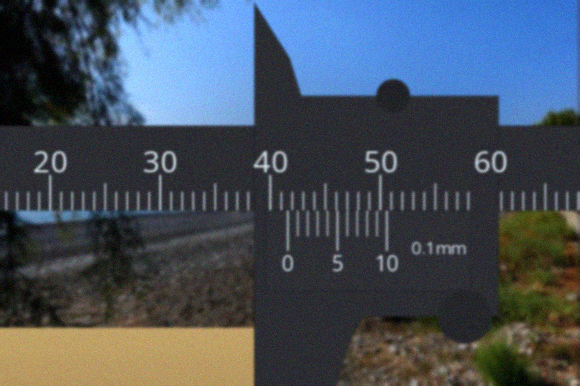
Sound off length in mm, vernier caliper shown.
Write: 41.6 mm
